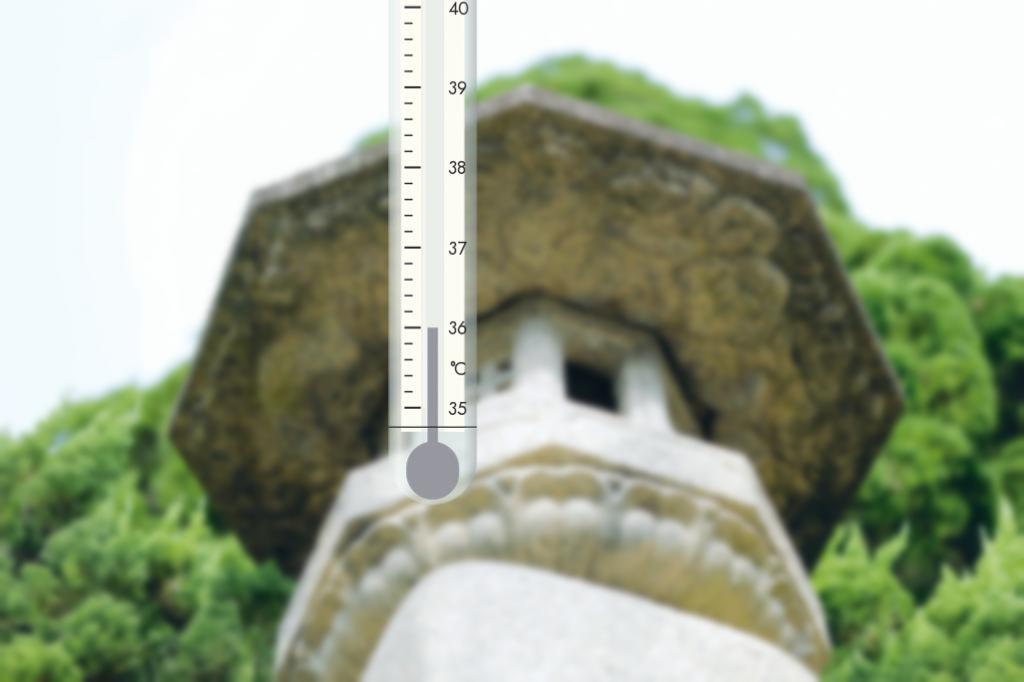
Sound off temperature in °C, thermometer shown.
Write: 36 °C
